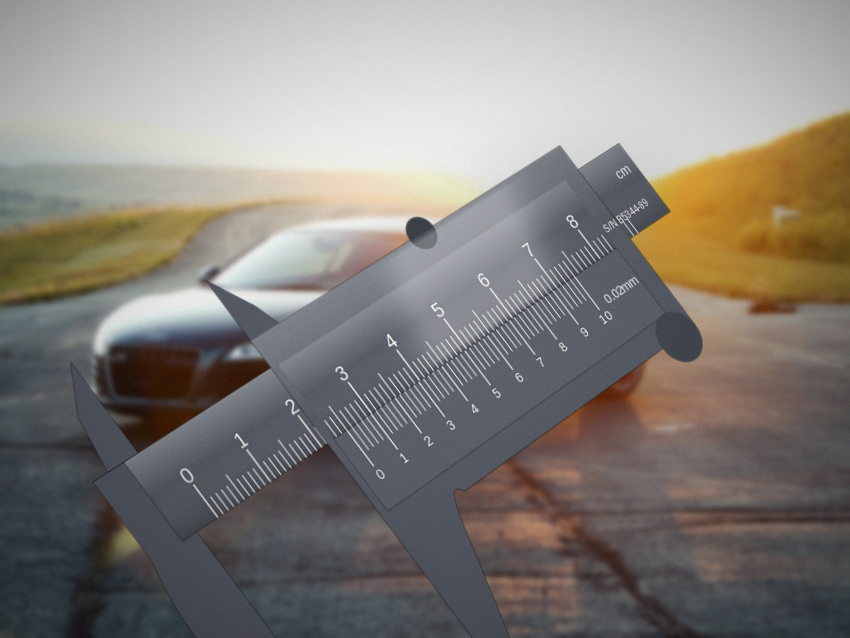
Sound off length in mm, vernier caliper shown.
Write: 25.0 mm
